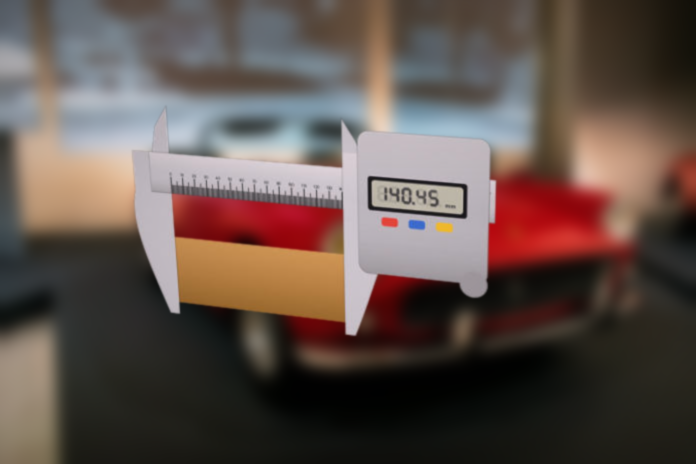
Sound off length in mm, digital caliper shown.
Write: 140.45 mm
